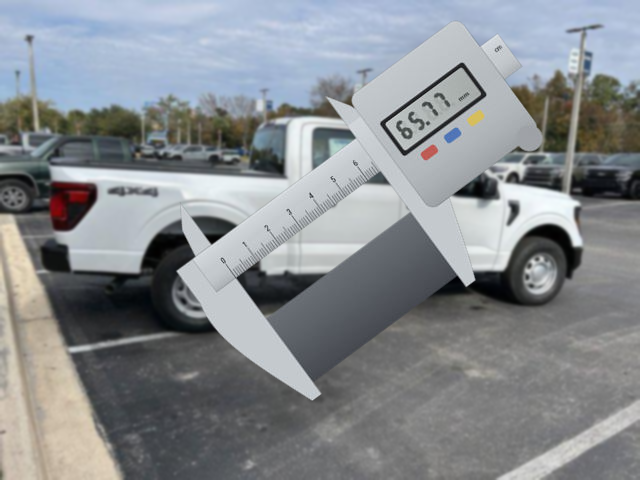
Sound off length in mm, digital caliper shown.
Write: 65.77 mm
